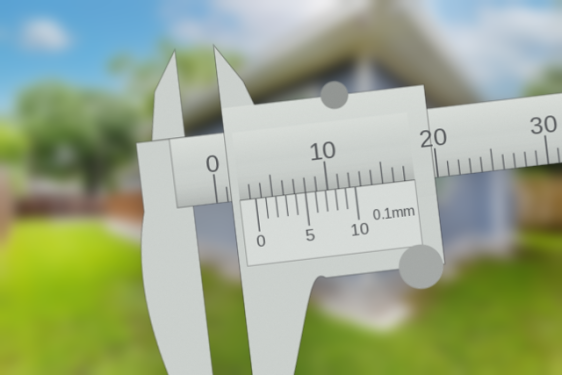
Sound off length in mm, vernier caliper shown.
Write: 3.5 mm
